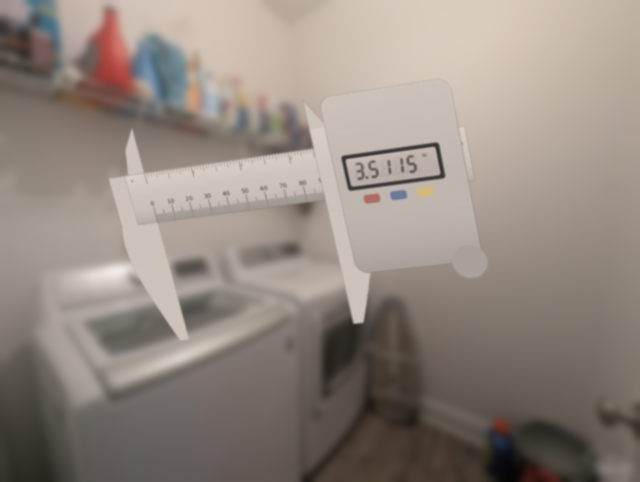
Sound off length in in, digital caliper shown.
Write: 3.5115 in
